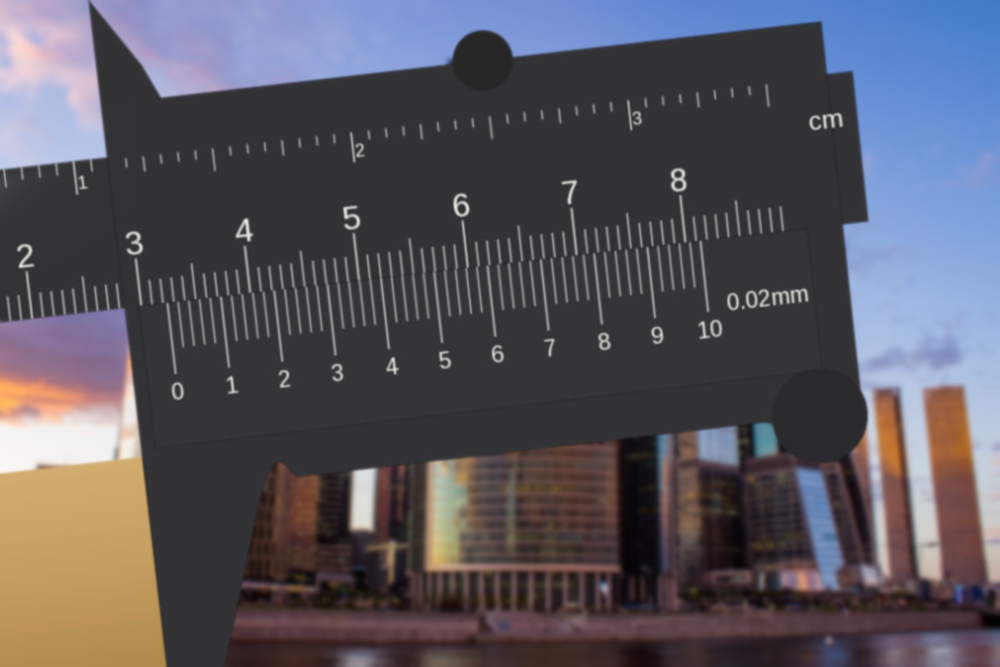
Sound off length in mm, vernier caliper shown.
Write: 32.4 mm
